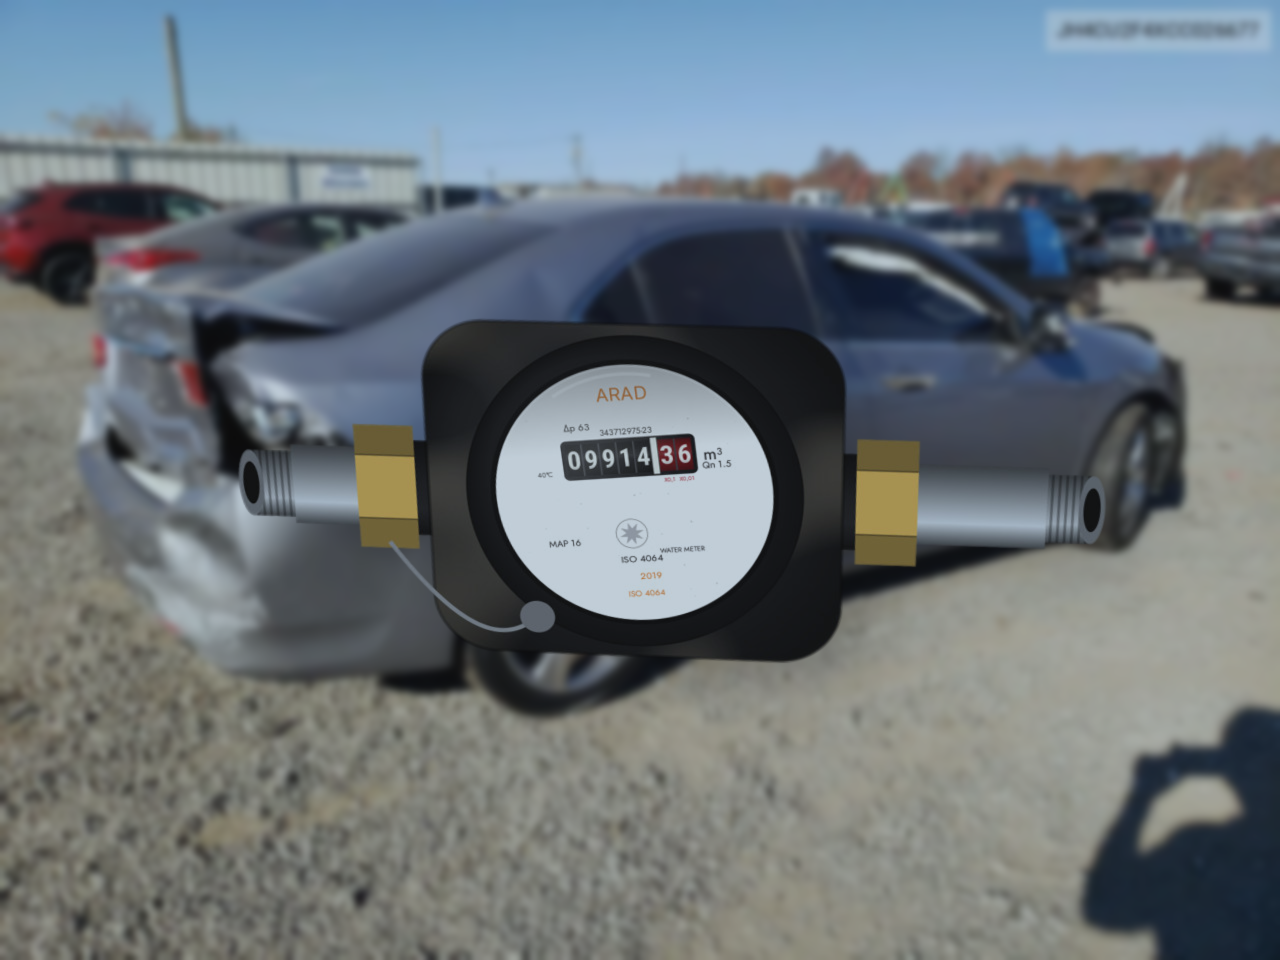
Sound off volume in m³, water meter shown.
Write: 9914.36 m³
